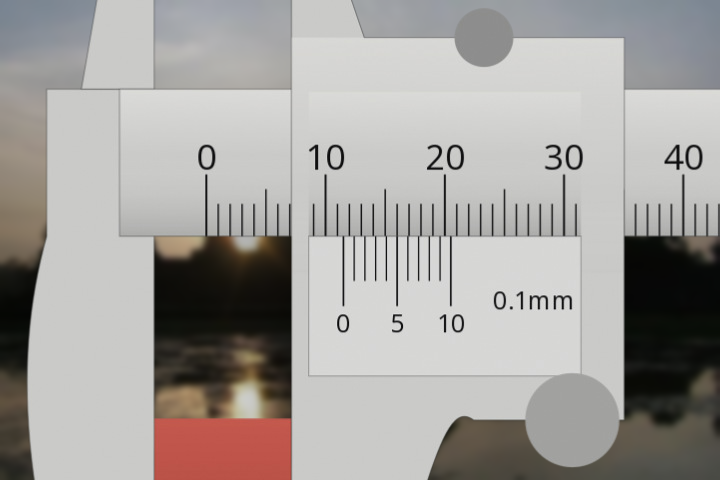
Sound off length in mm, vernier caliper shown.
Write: 11.5 mm
